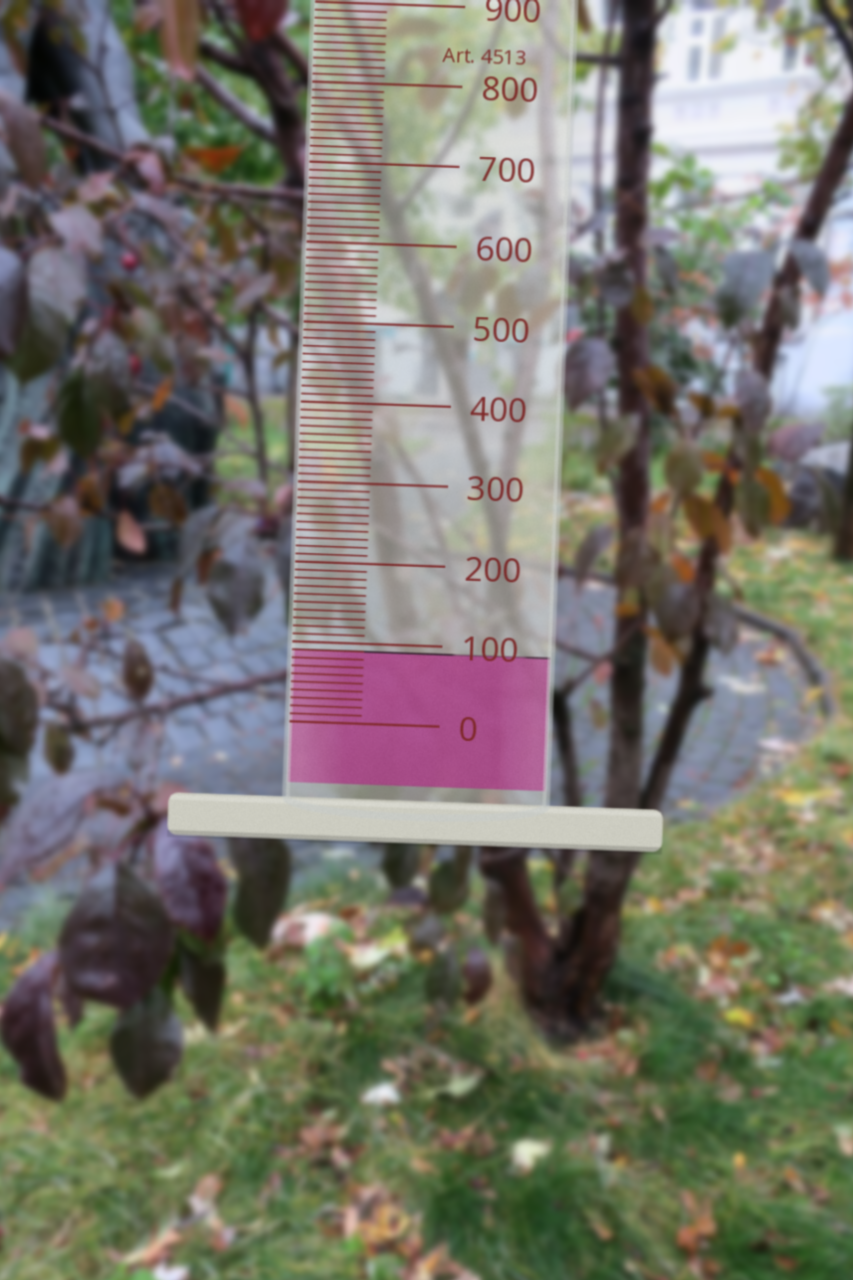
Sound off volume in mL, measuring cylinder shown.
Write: 90 mL
